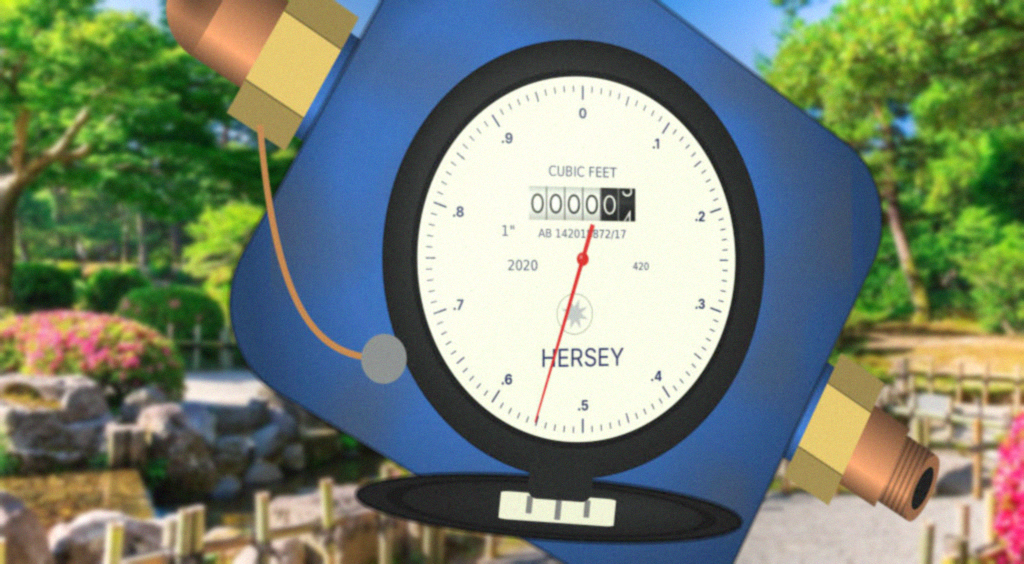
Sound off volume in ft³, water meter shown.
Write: 3.55 ft³
